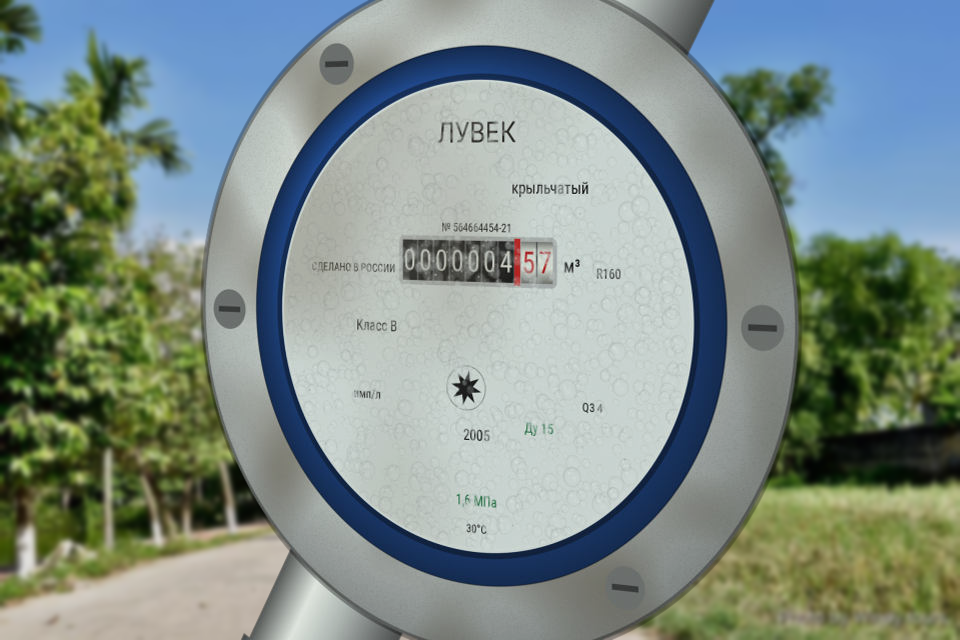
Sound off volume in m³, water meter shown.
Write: 4.57 m³
